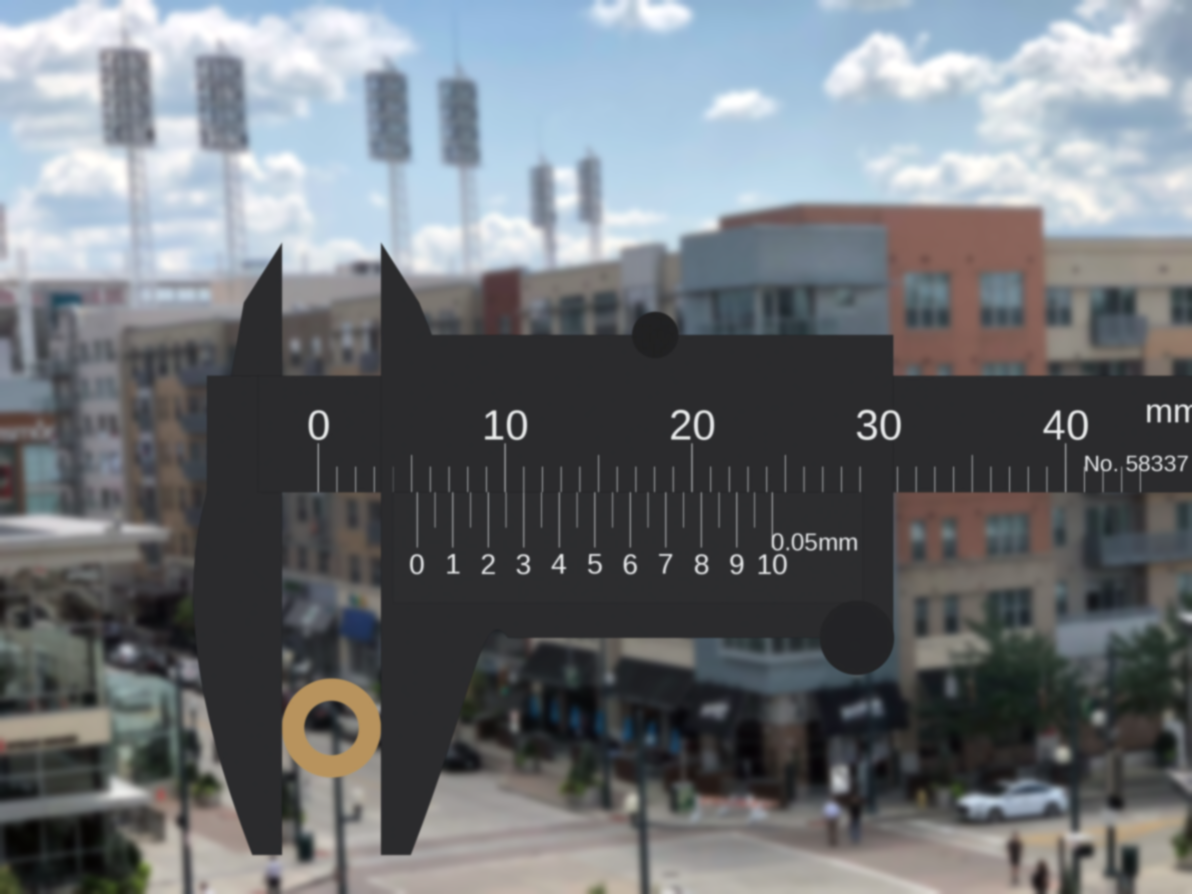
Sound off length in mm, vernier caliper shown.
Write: 5.3 mm
